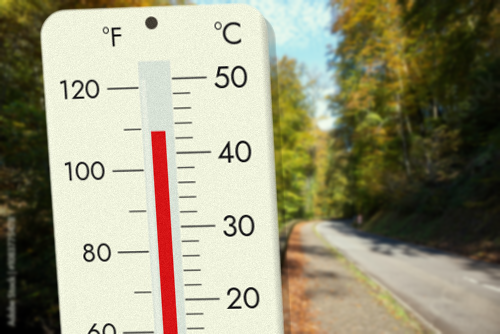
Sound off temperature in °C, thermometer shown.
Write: 43 °C
